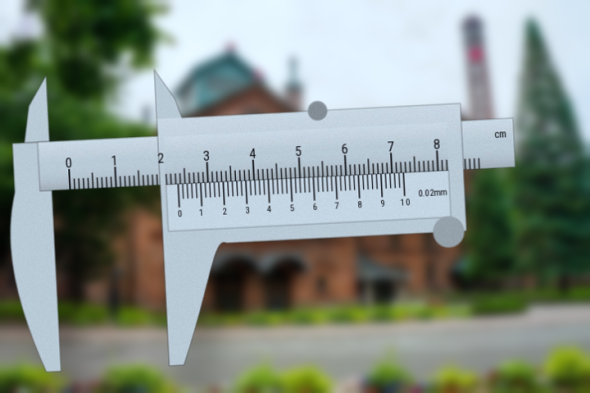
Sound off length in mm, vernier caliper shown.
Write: 23.5 mm
